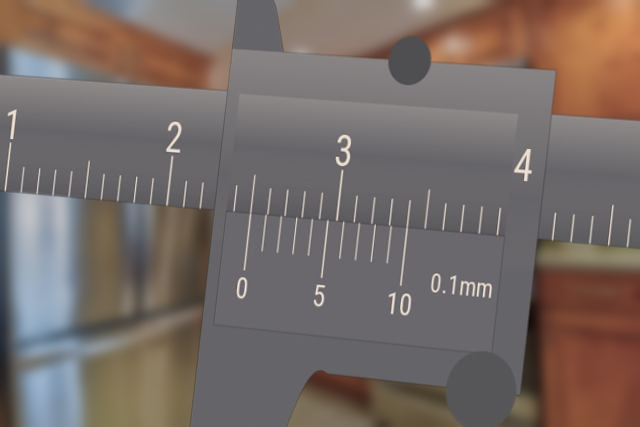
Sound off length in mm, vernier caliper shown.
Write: 25.0 mm
